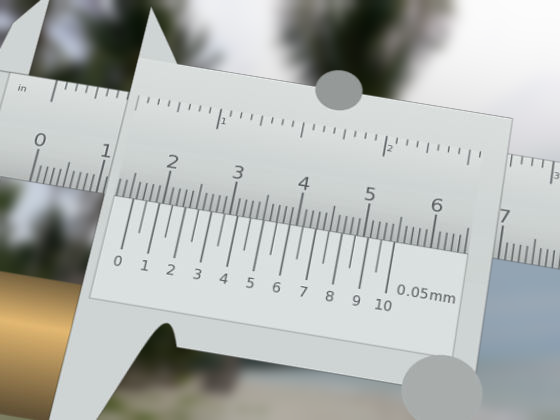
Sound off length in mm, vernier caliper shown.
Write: 15.6 mm
